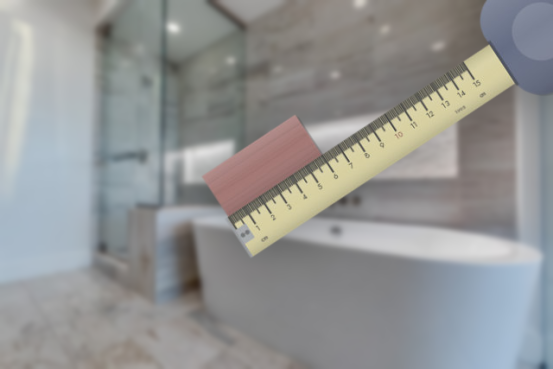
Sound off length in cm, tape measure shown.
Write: 6 cm
